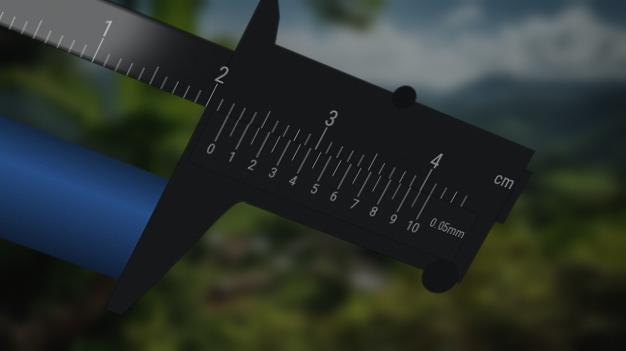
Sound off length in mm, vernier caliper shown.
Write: 22.0 mm
